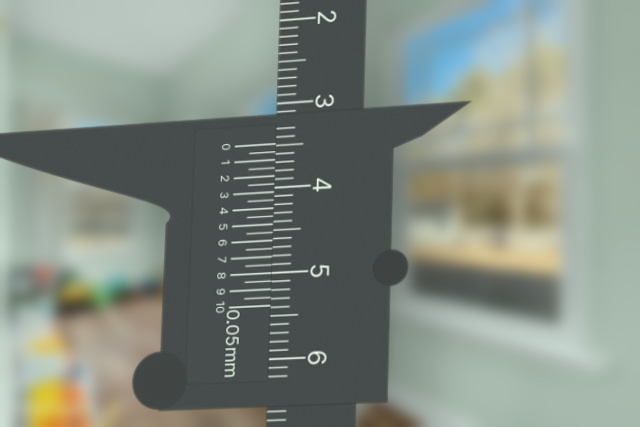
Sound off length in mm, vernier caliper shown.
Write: 34.8 mm
